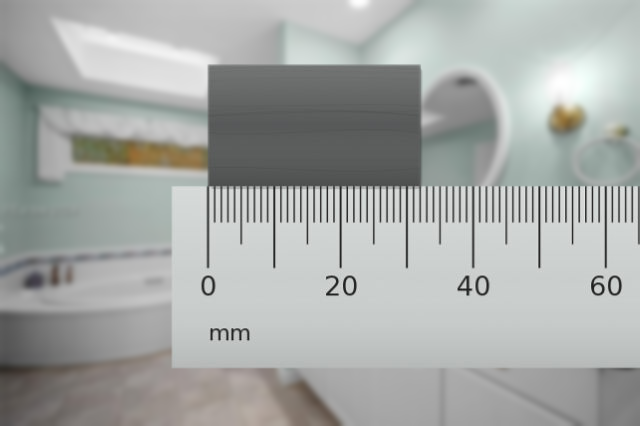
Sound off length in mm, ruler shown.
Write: 32 mm
